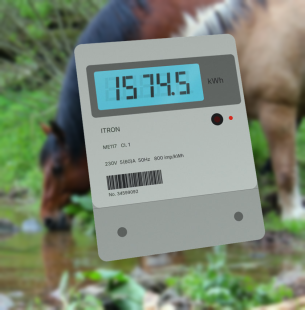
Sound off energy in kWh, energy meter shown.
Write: 1574.5 kWh
